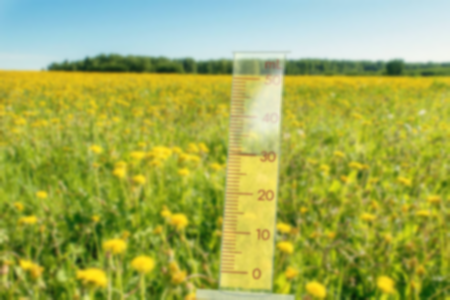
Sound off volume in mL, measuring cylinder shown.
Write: 30 mL
